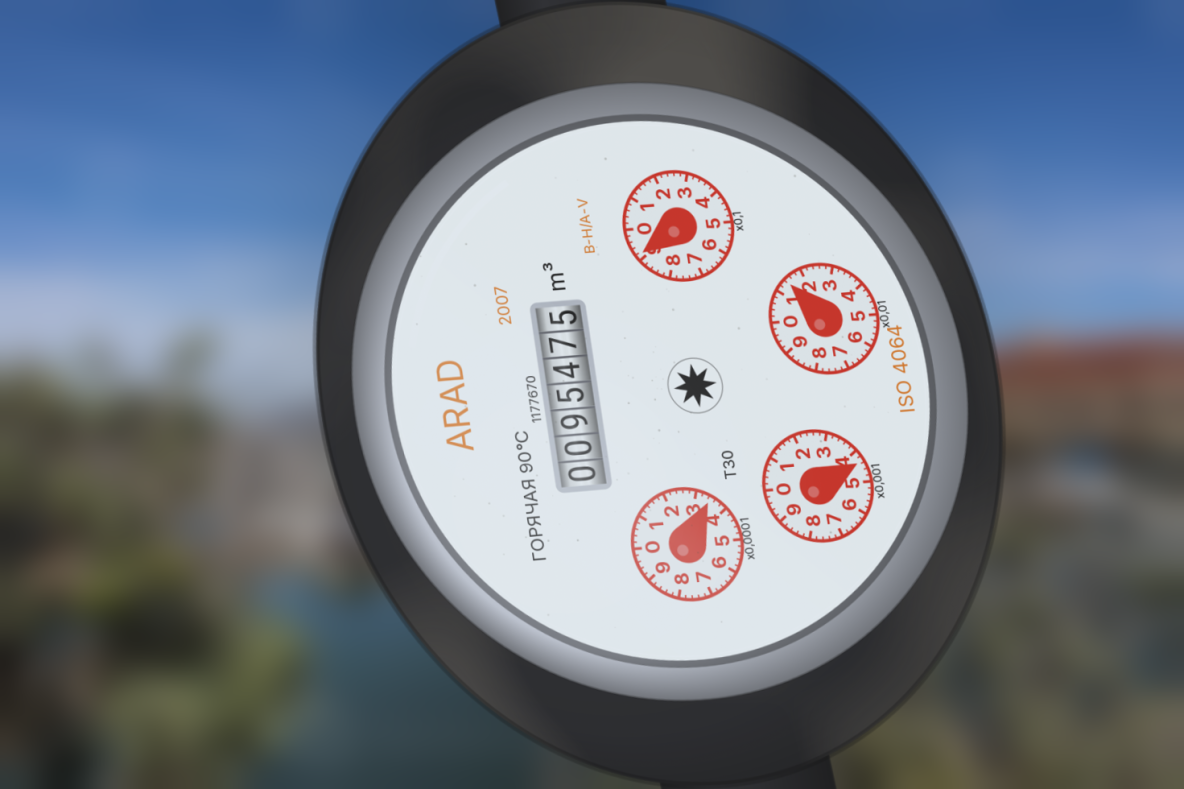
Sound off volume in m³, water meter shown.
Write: 95474.9143 m³
